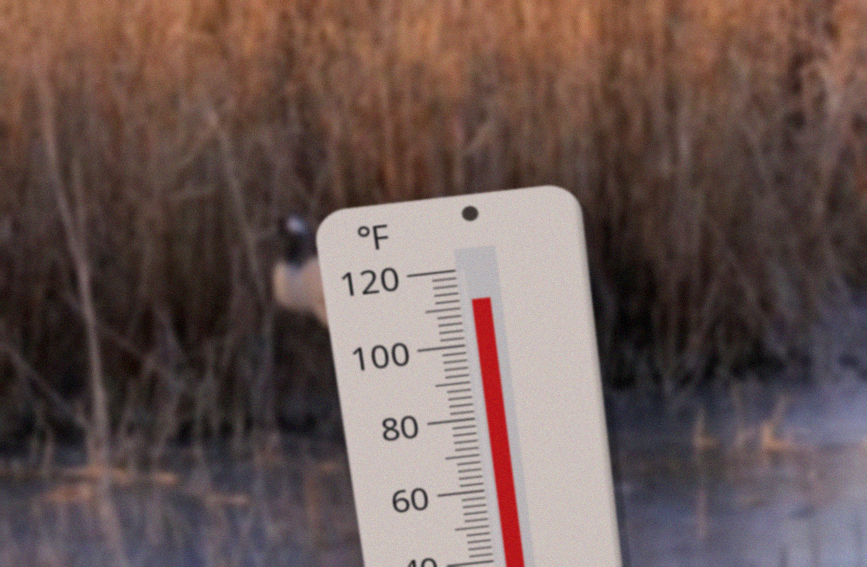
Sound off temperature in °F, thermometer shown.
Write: 112 °F
